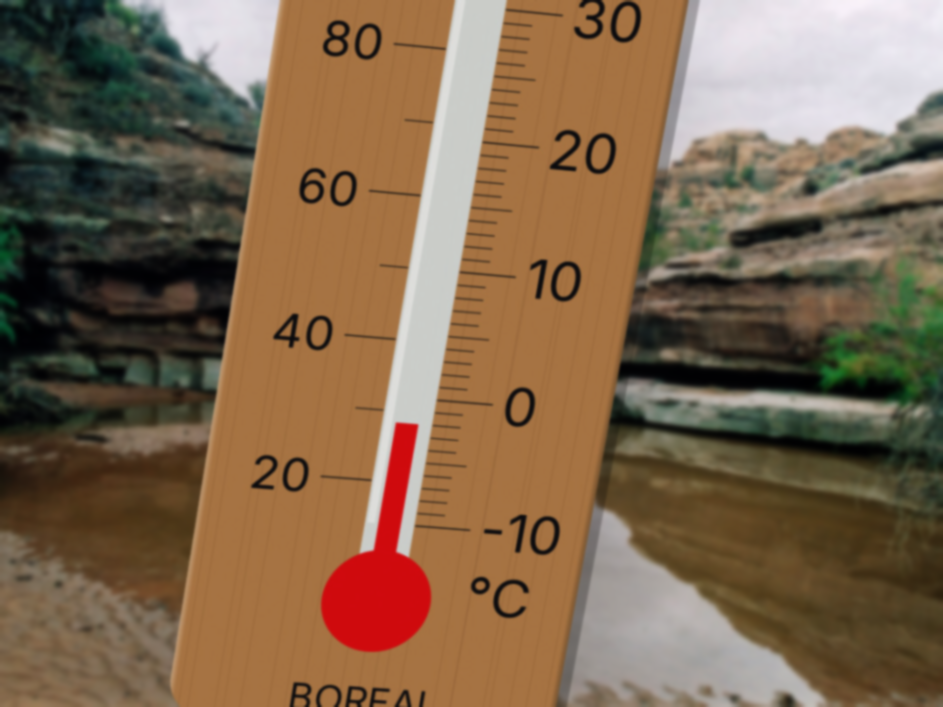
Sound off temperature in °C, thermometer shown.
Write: -2 °C
